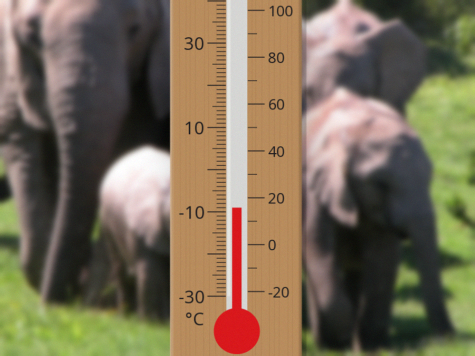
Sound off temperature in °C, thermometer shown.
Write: -9 °C
